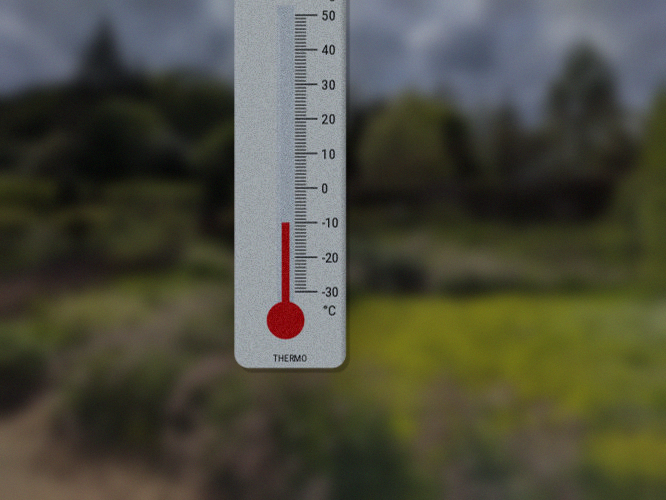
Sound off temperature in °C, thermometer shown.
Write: -10 °C
